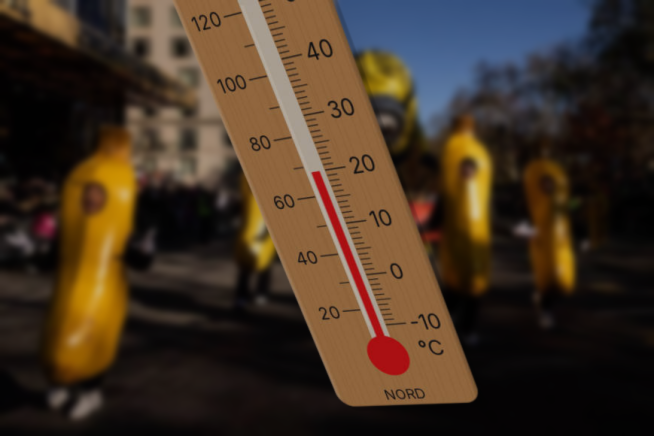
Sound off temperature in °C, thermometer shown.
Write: 20 °C
